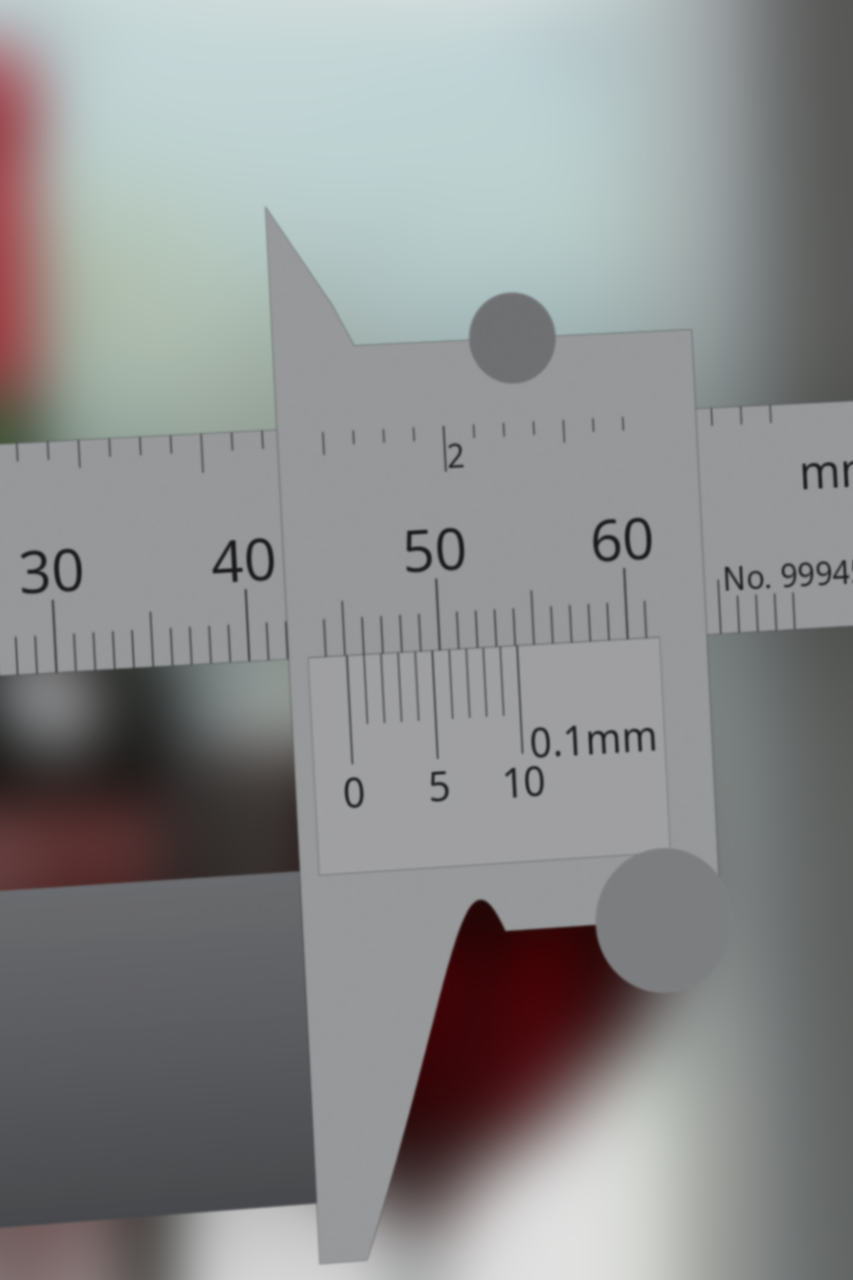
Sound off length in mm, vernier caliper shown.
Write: 45.1 mm
